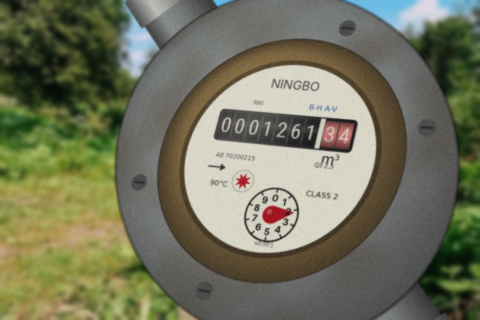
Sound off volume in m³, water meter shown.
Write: 1261.342 m³
